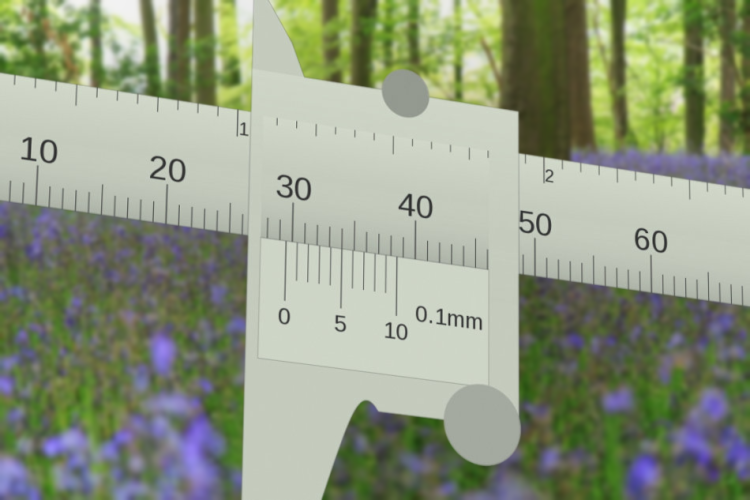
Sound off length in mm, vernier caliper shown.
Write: 29.5 mm
